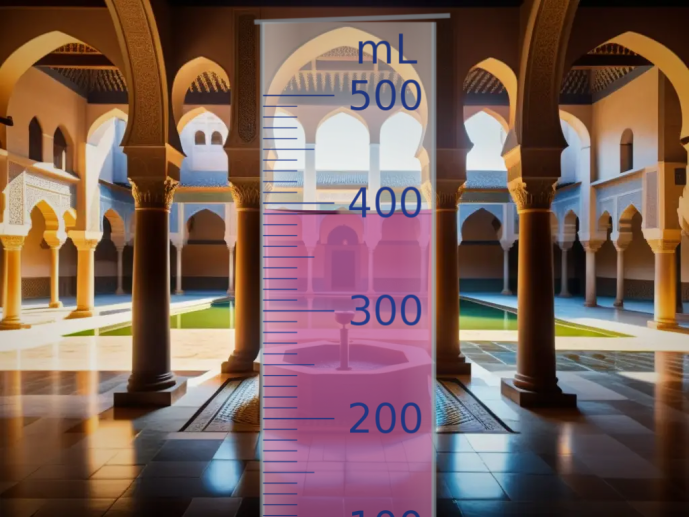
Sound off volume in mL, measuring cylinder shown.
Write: 390 mL
